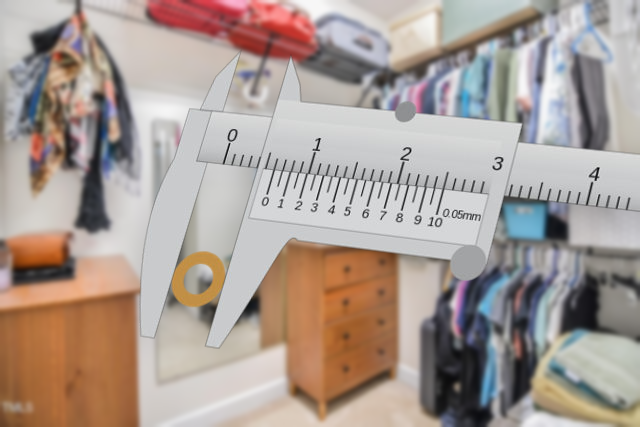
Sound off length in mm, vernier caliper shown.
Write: 6.0 mm
